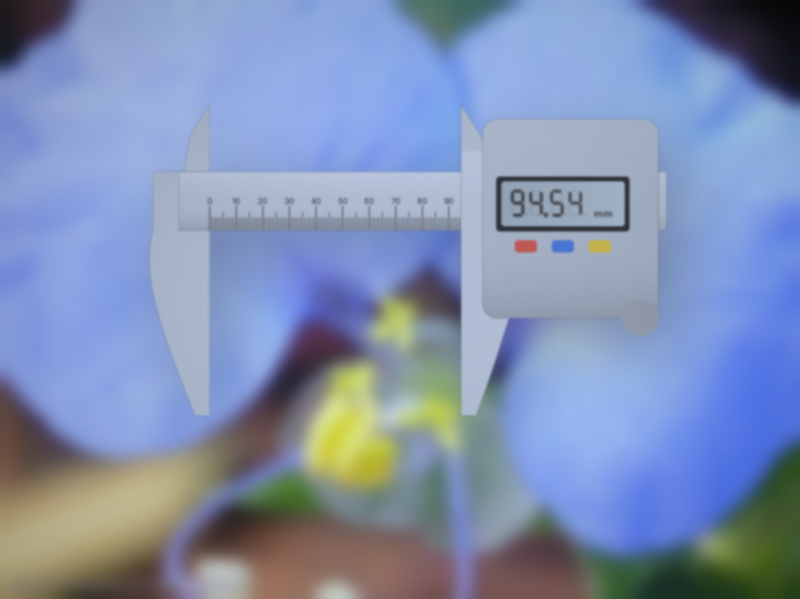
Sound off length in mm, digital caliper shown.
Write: 94.54 mm
